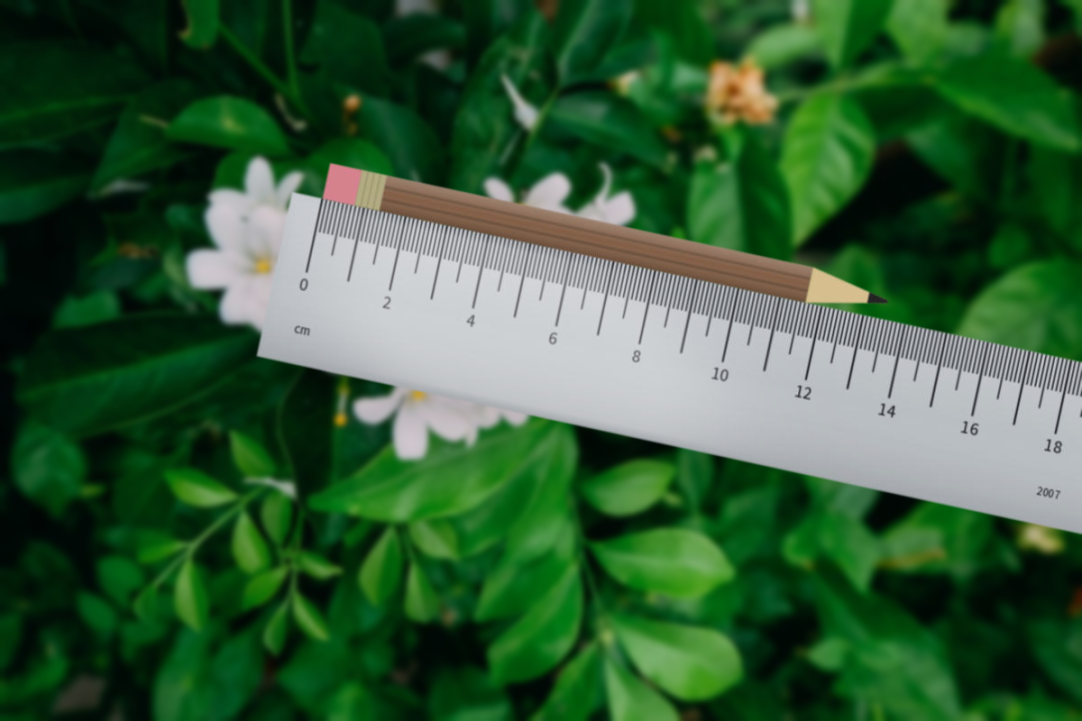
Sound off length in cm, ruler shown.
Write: 13.5 cm
